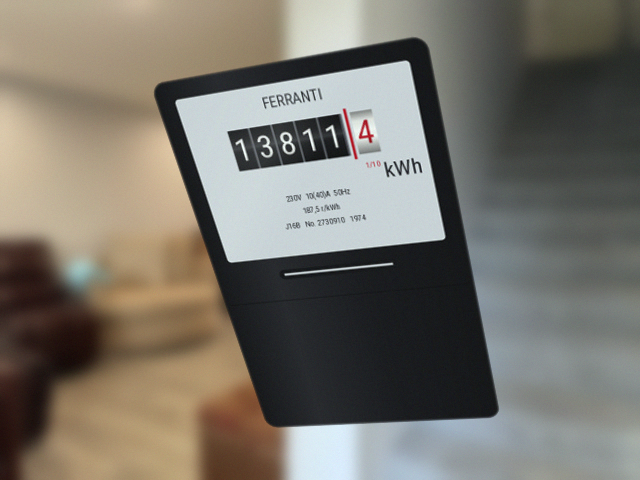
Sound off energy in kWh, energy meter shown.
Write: 13811.4 kWh
